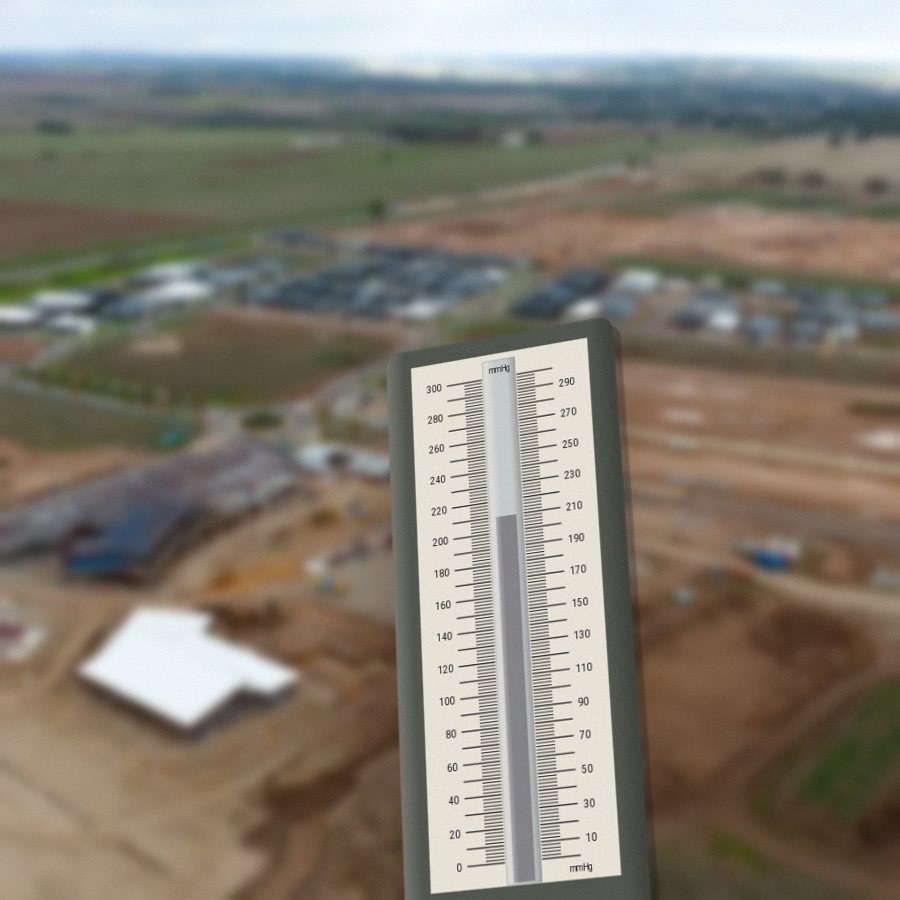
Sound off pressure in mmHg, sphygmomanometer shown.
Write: 210 mmHg
